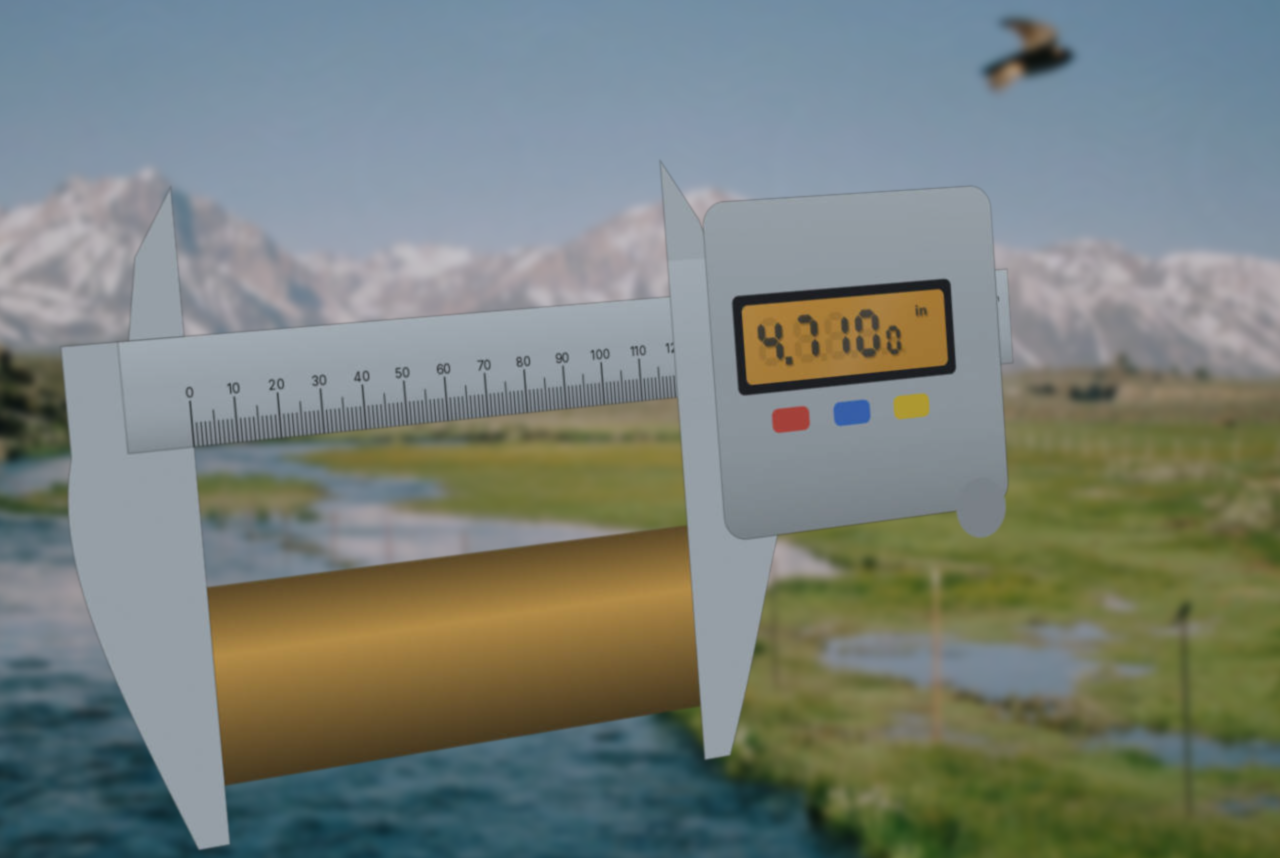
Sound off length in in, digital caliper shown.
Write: 4.7100 in
